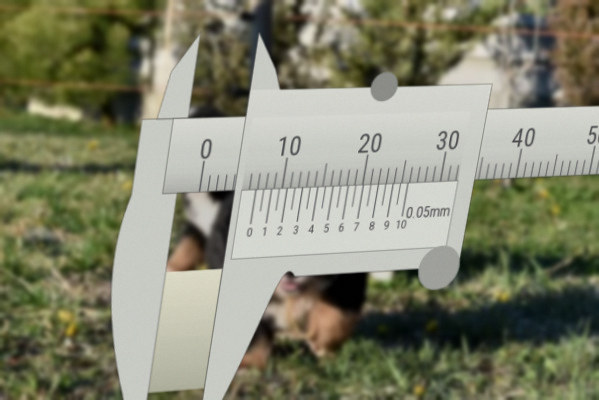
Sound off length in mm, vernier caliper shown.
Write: 6.8 mm
